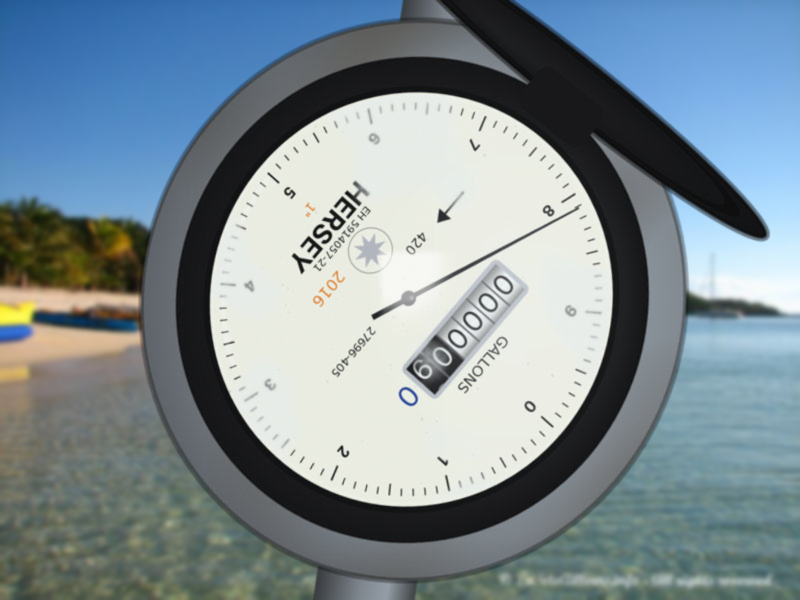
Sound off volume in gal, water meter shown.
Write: 88.1 gal
